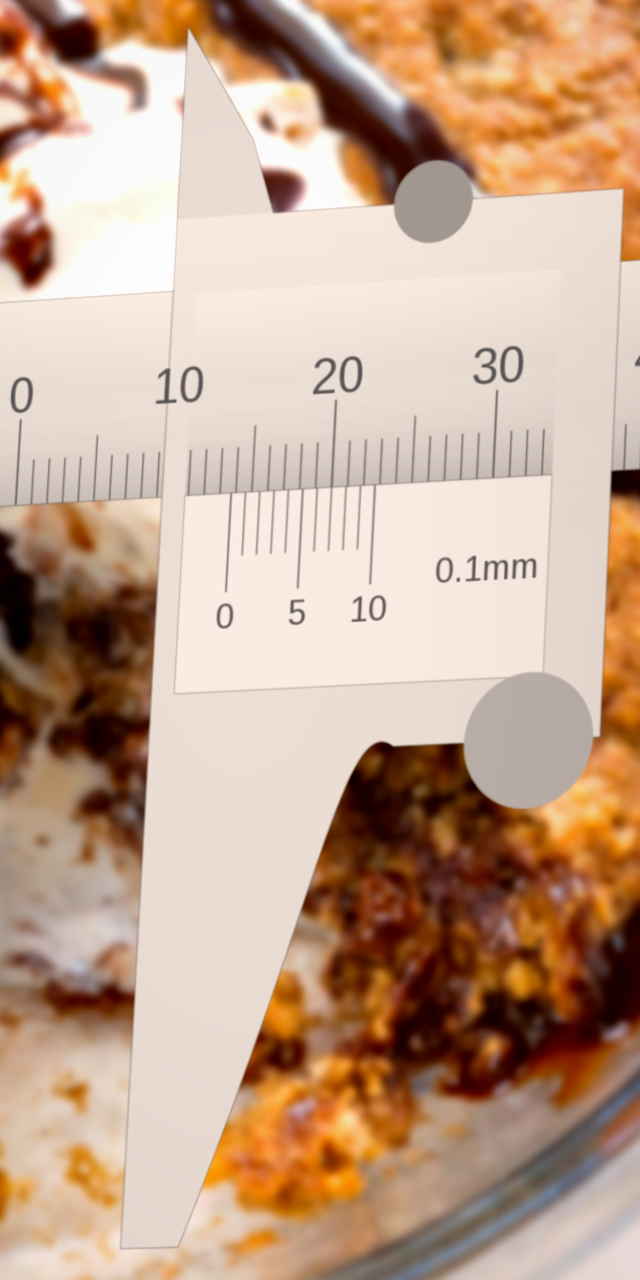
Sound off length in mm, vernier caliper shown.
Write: 13.7 mm
